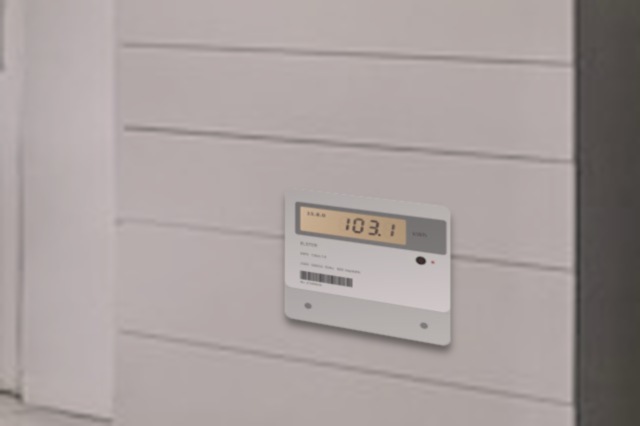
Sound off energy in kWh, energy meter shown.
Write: 103.1 kWh
